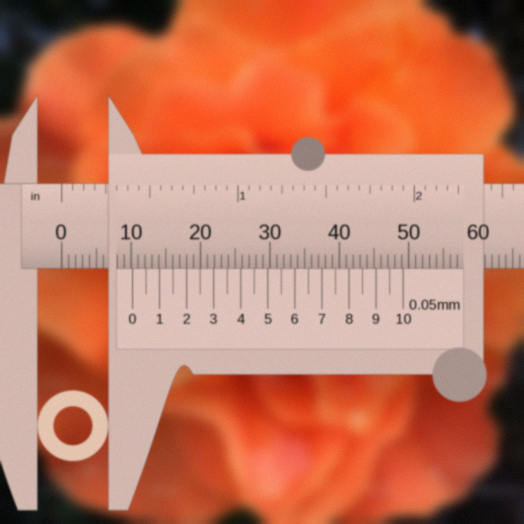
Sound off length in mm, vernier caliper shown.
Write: 10.2 mm
